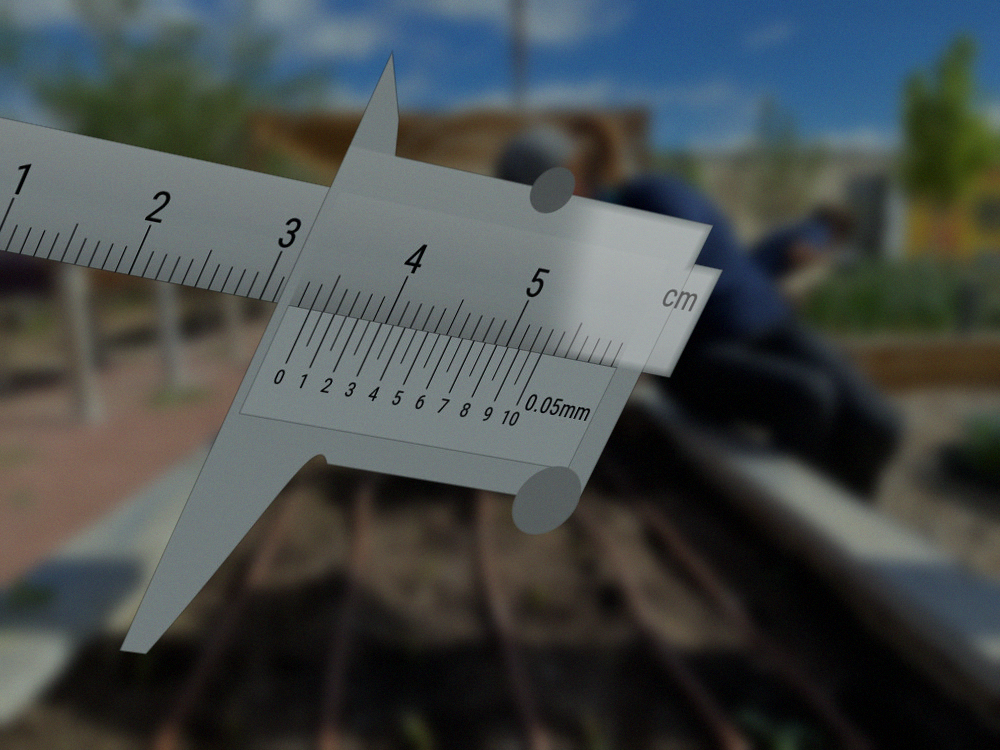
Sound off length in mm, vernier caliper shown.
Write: 34.0 mm
